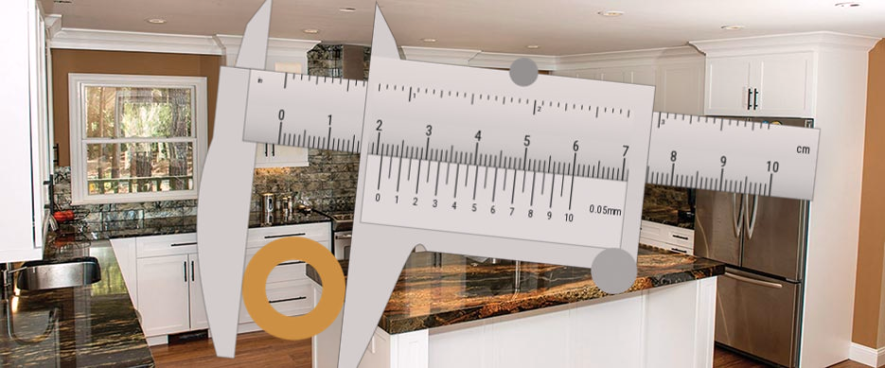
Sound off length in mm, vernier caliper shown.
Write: 21.0 mm
